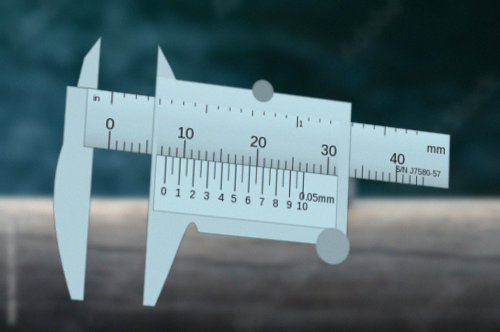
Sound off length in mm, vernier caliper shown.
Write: 7.6 mm
